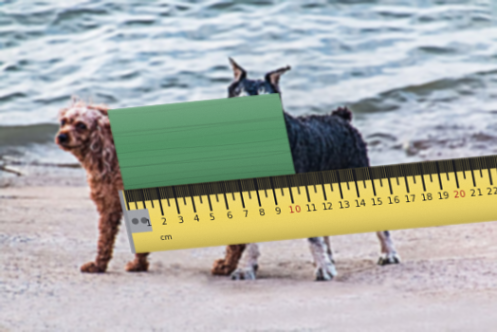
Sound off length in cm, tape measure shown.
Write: 10.5 cm
